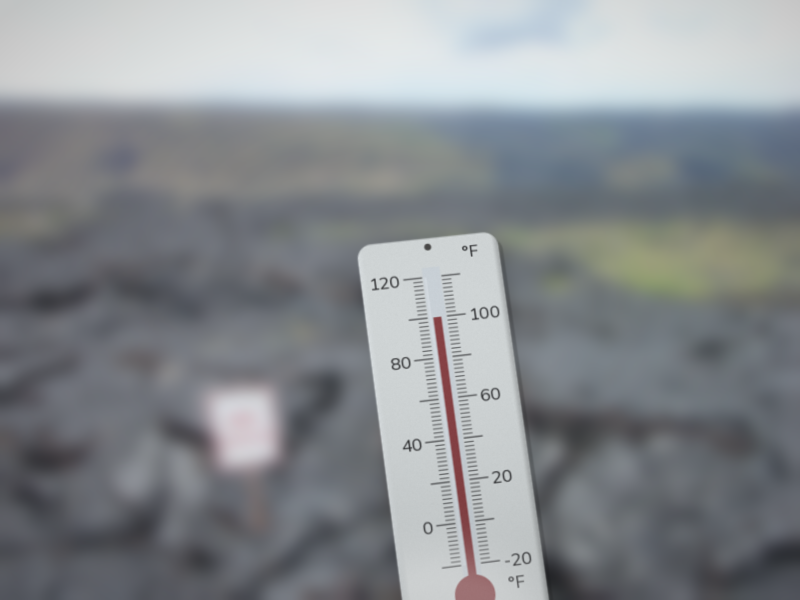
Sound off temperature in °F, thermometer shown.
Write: 100 °F
